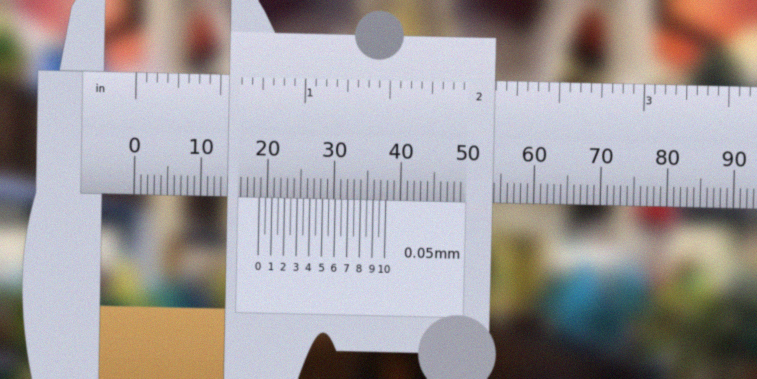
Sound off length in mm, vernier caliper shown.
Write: 18.8 mm
